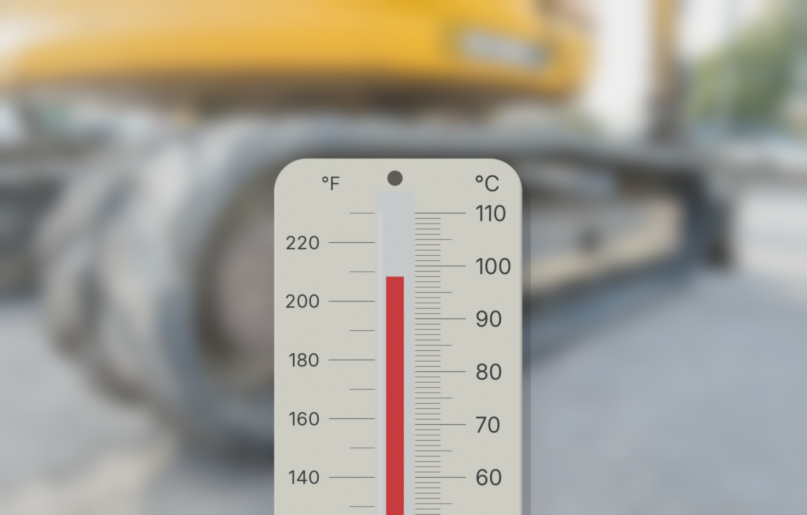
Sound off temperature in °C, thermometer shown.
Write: 98 °C
